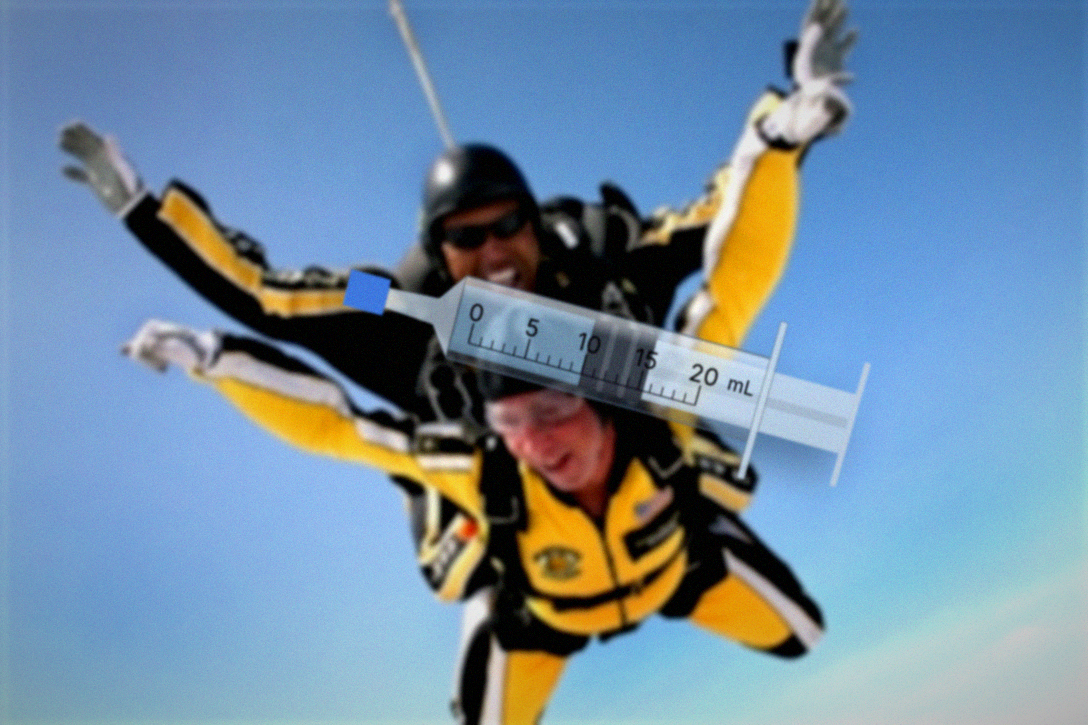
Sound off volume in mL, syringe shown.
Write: 10 mL
